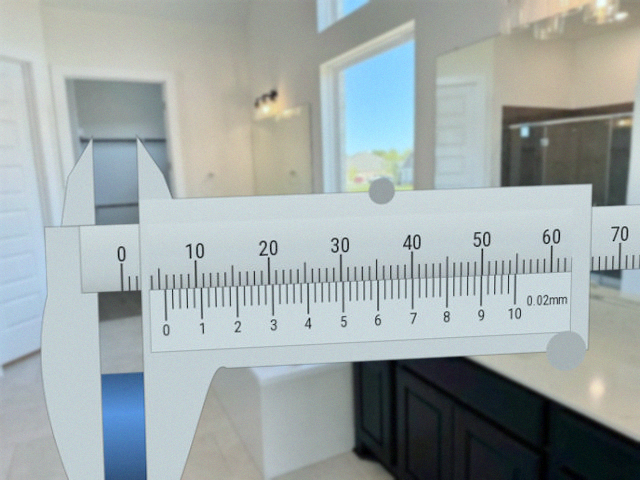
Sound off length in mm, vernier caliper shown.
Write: 5.8 mm
